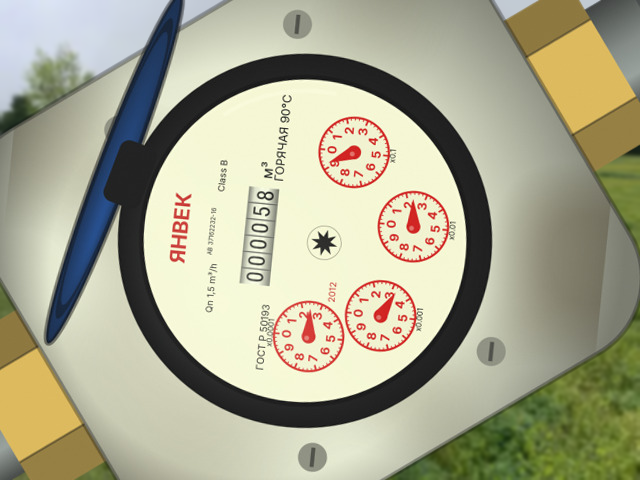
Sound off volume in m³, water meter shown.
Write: 57.9232 m³
